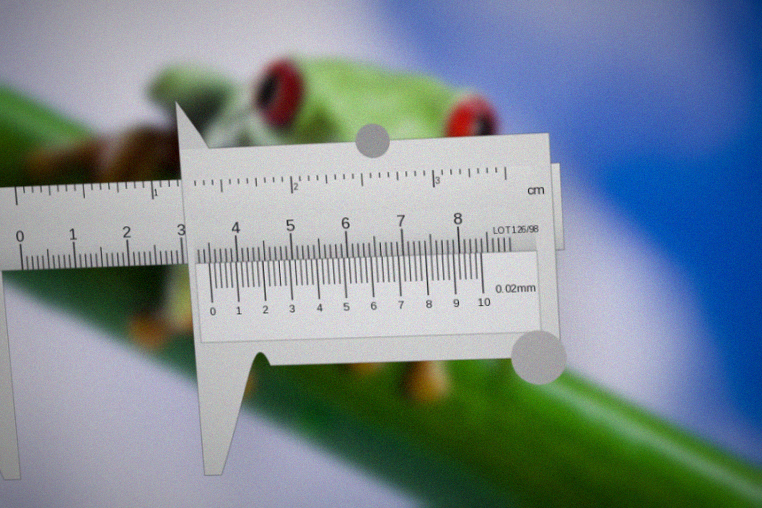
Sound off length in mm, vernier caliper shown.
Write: 34.8 mm
